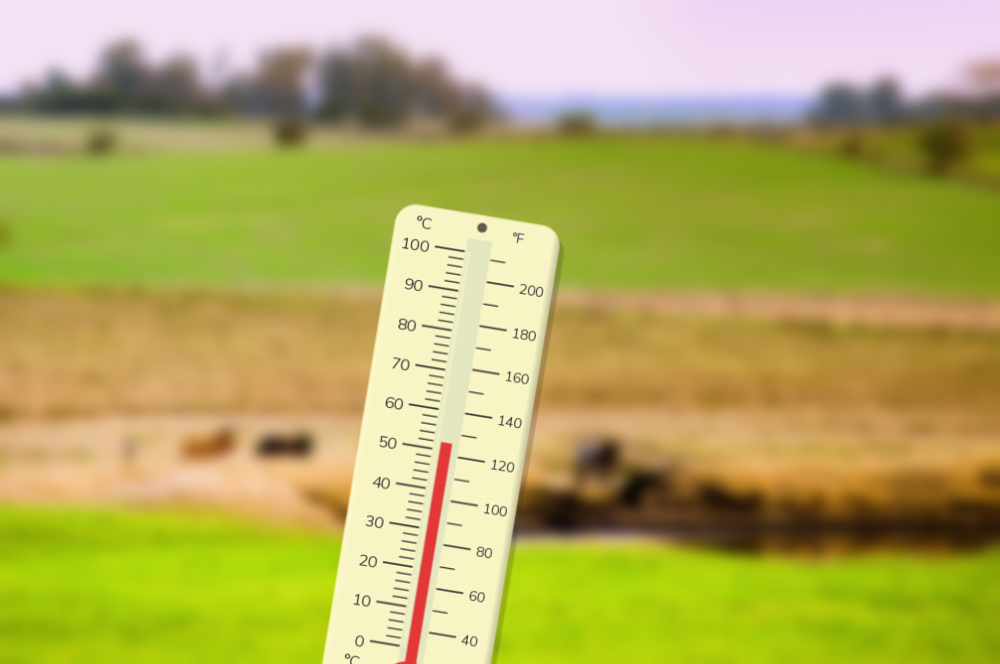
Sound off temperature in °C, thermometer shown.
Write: 52 °C
